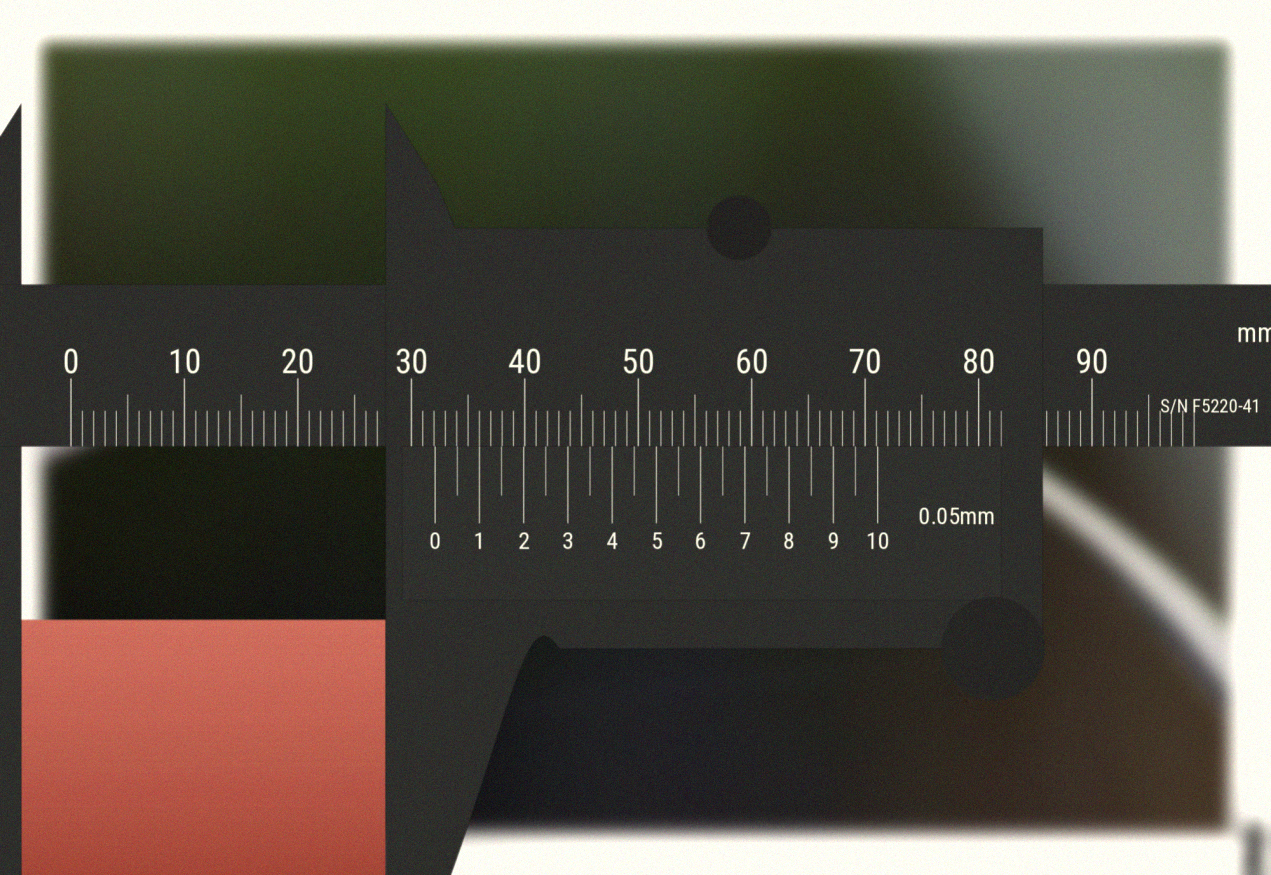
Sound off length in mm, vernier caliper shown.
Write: 32.1 mm
